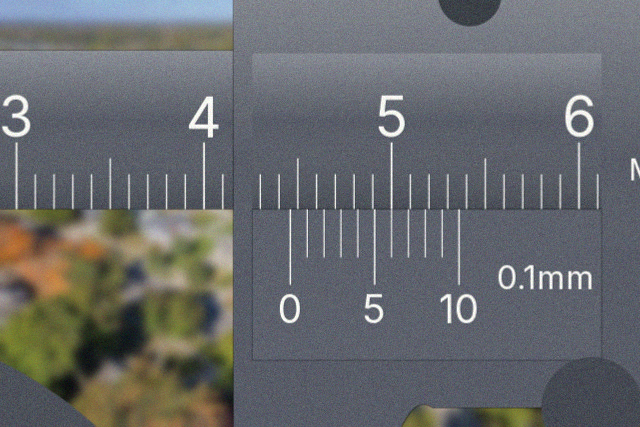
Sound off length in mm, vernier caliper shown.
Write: 44.6 mm
